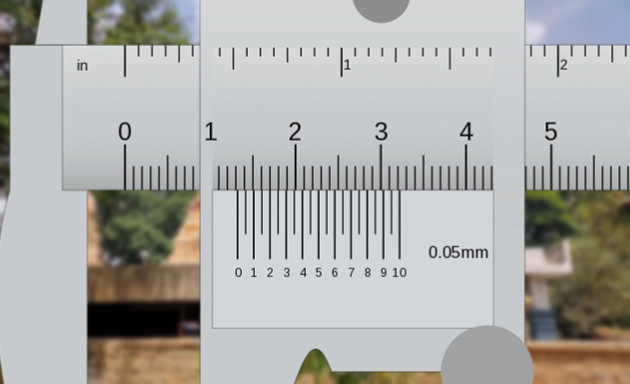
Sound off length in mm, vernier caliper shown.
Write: 13.2 mm
